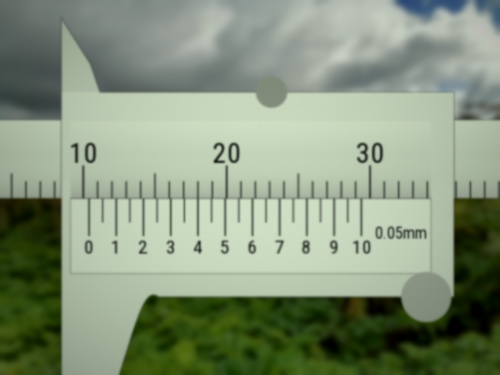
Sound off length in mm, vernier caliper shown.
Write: 10.4 mm
